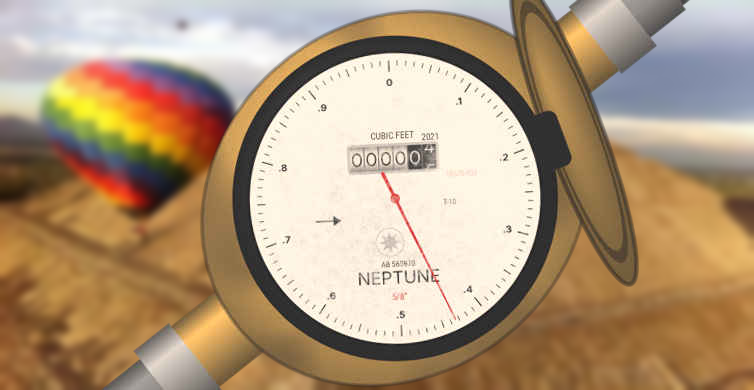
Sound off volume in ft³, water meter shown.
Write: 4.43 ft³
